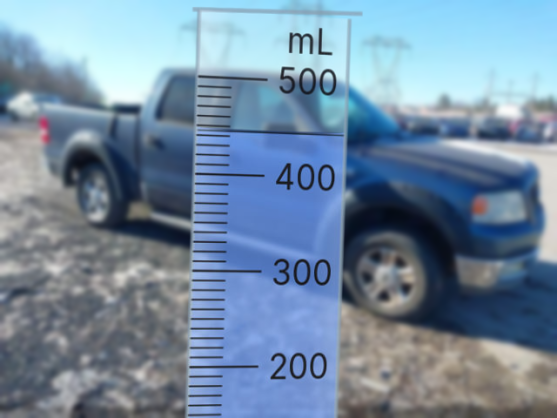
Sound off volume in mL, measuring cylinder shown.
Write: 445 mL
